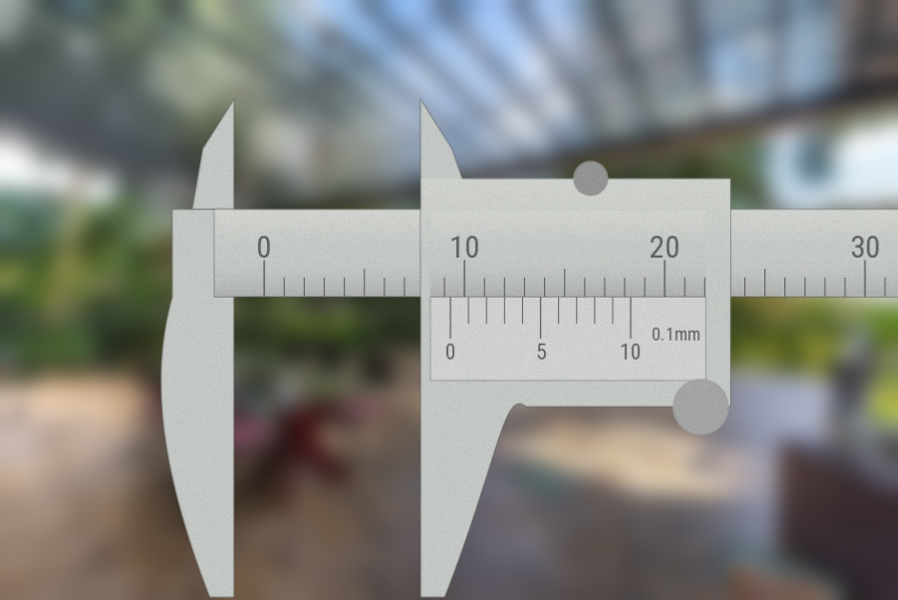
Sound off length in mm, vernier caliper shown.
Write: 9.3 mm
